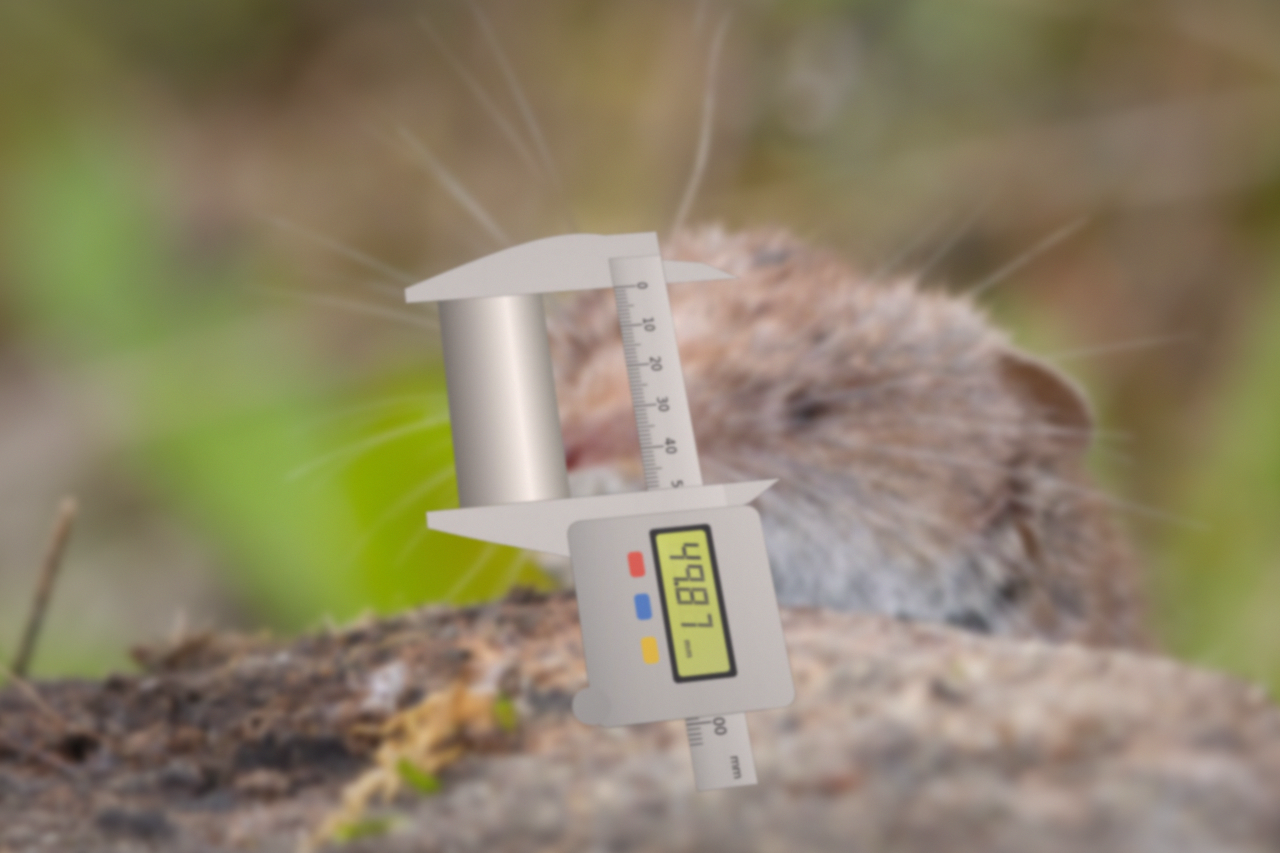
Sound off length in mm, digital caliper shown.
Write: 49.87 mm
